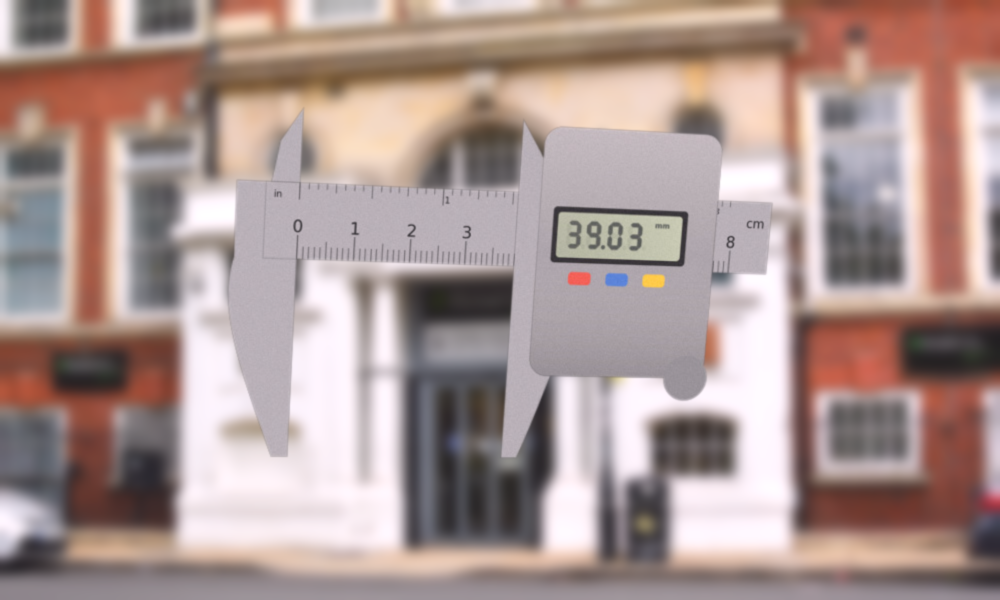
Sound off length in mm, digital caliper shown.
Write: 39.03 mm
